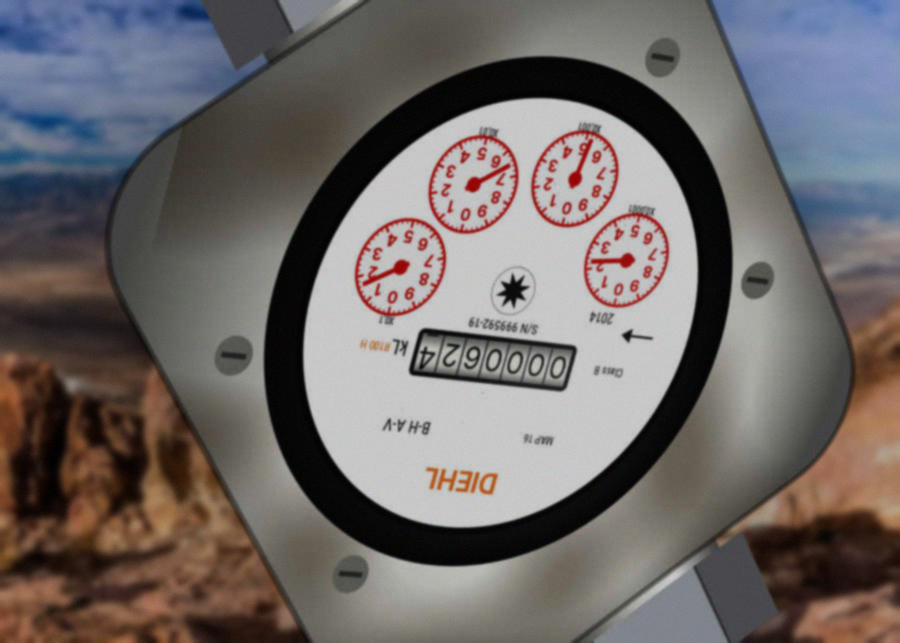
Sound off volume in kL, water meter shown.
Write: 624.1652 kL
